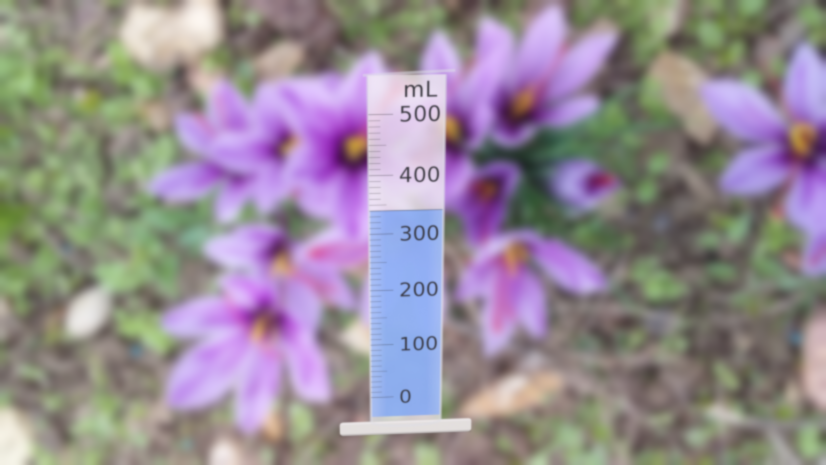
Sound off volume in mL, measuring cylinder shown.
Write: 340 mL
